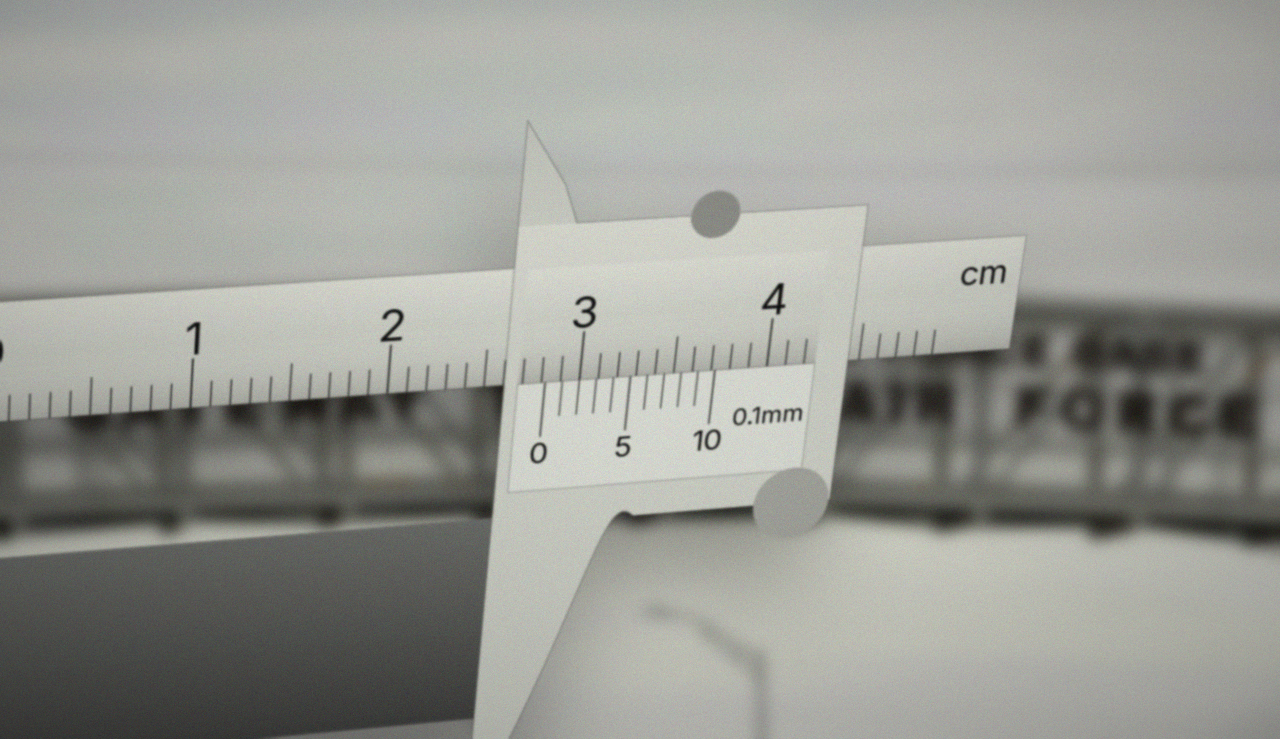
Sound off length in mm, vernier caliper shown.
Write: 28.2 mm
